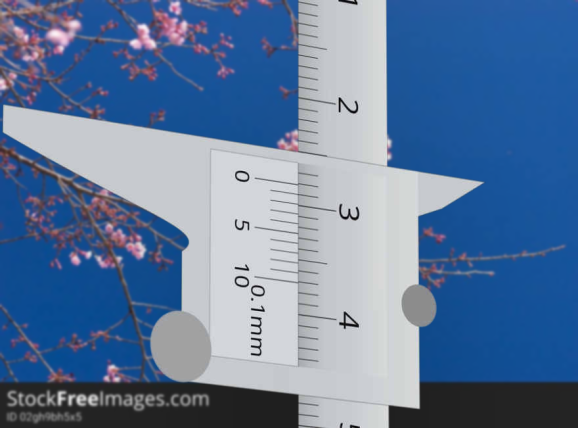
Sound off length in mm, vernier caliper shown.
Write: 28.1 mm
